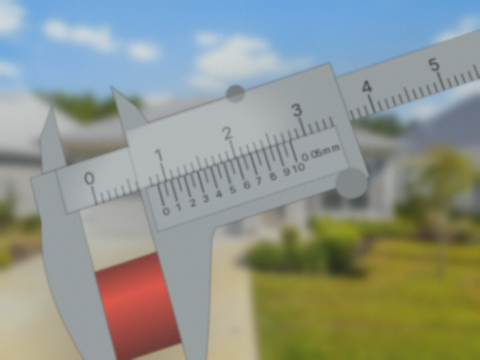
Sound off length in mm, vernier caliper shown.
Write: 8.8 mm
